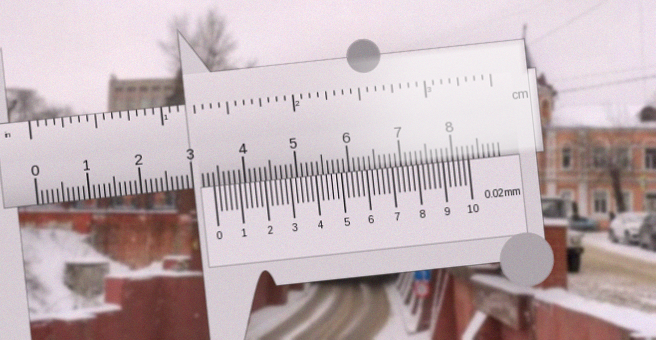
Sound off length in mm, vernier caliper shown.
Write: 34.0 mm
